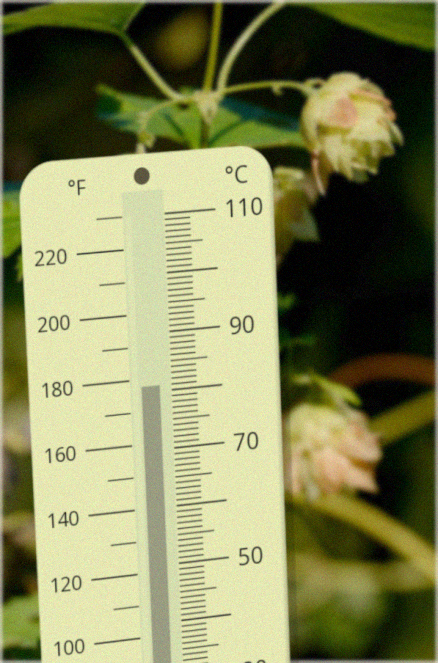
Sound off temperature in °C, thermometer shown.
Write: 81 °C
